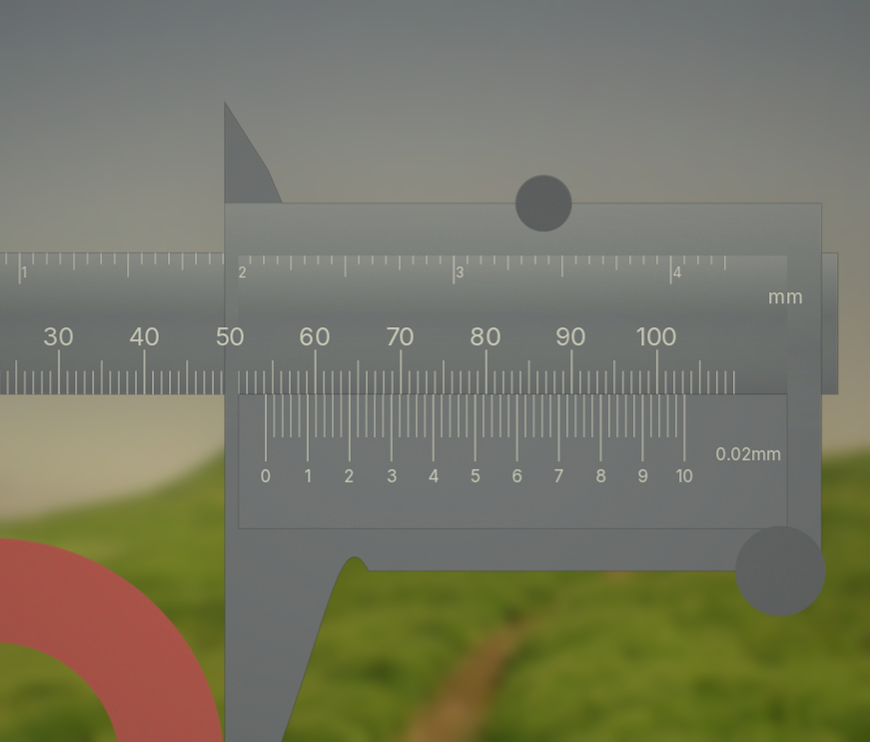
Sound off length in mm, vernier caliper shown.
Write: 54.2 mm
